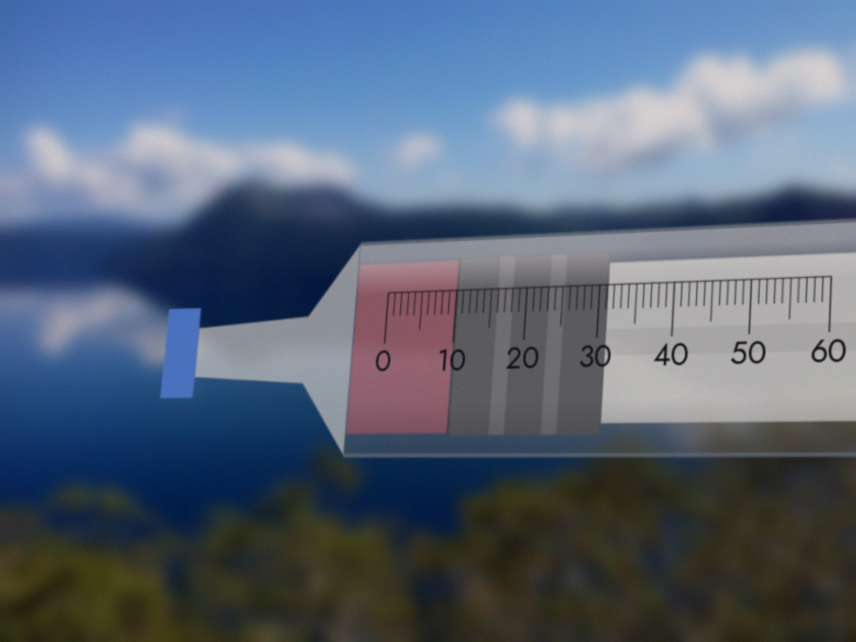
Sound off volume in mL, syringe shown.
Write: 10 mL
